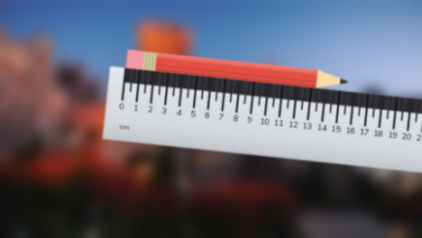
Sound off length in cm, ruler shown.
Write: 15.5 cm
